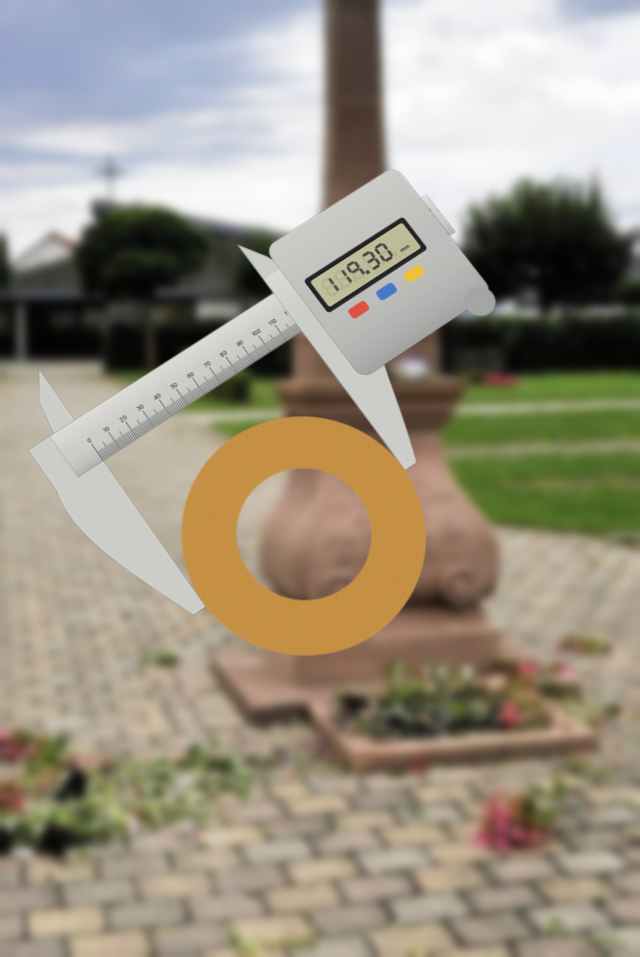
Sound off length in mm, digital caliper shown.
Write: 119.30 mm
